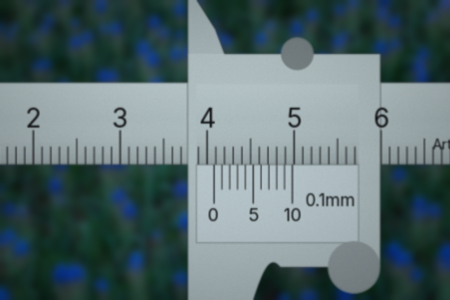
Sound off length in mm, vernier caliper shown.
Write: 40.8 mm
